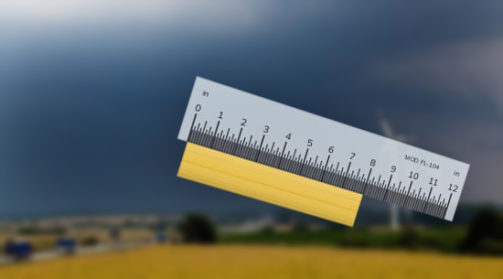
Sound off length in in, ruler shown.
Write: 8 in
